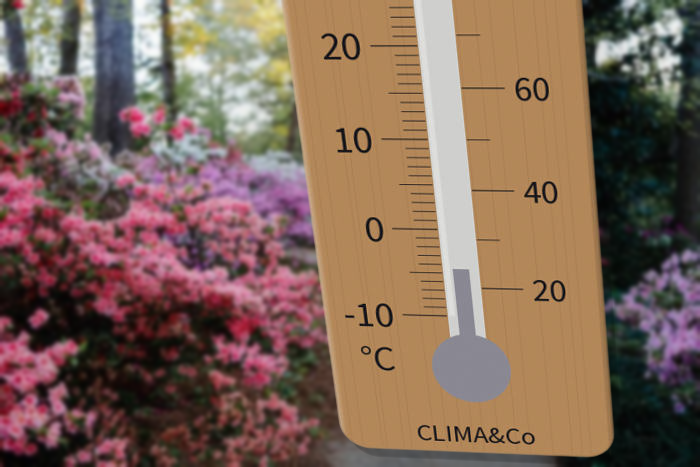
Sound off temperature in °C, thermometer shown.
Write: -4.5 °C
